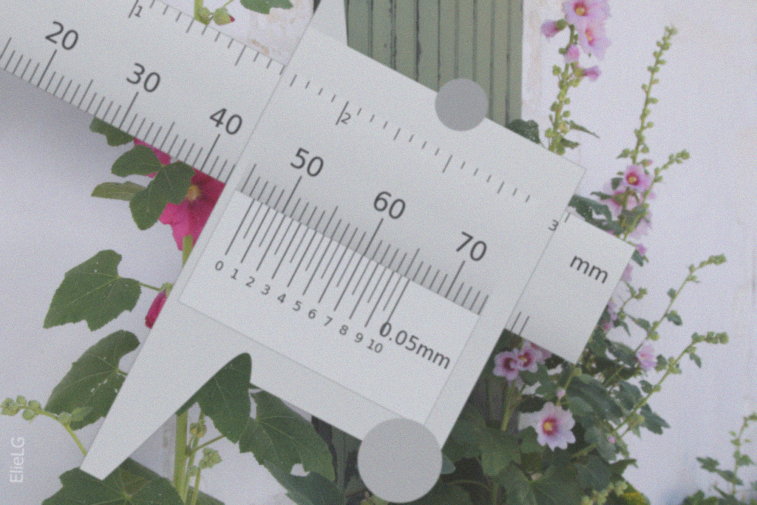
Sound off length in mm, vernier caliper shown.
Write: 46.6 mm
